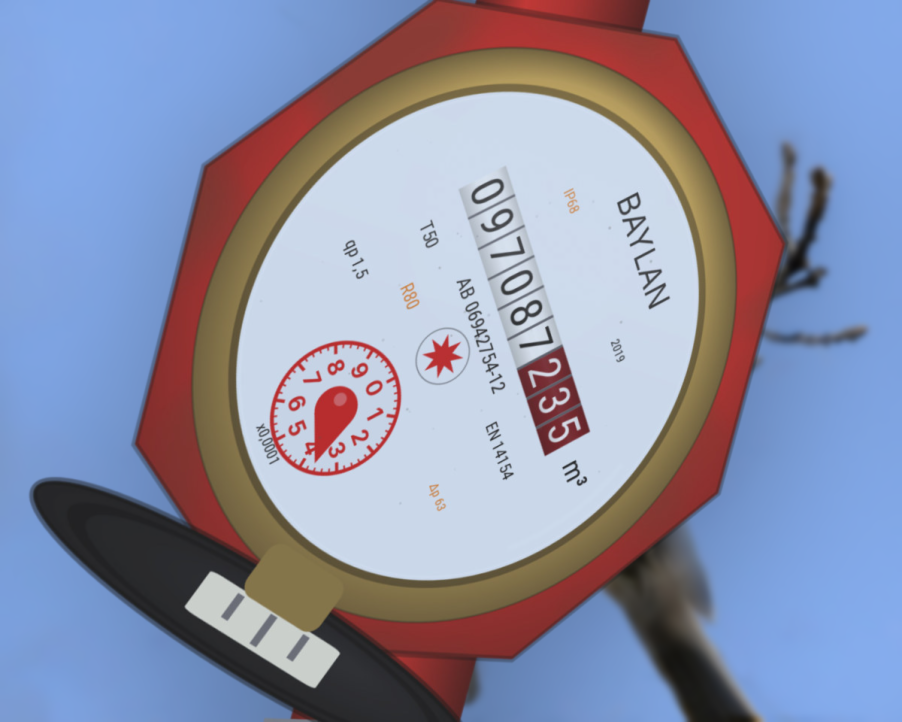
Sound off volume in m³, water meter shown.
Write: 97087.2353 m³
